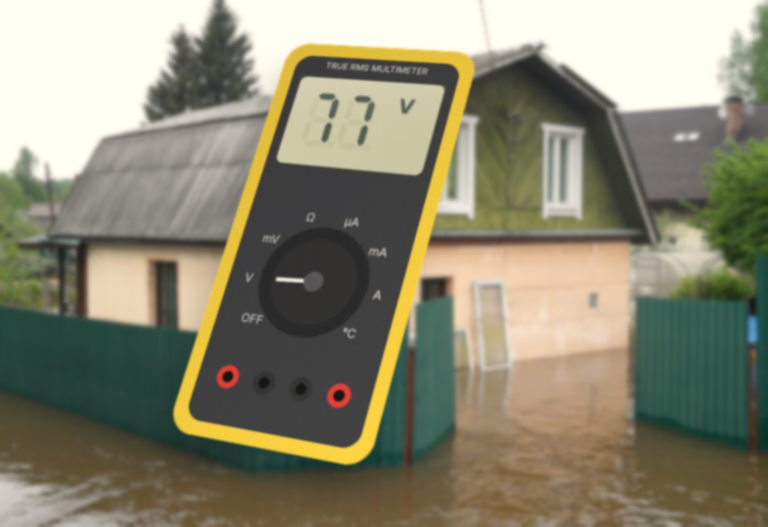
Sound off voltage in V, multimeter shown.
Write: 77 V
